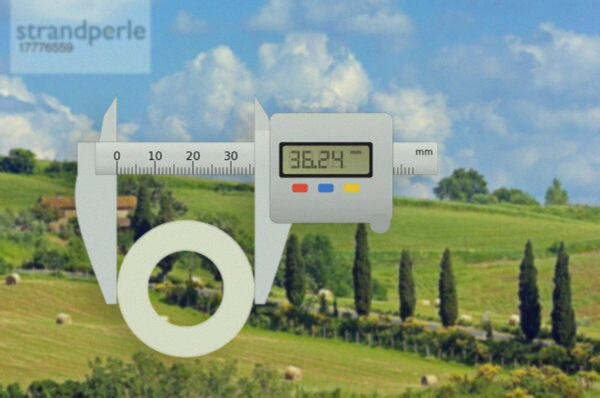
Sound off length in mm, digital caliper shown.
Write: 36.24 mm
